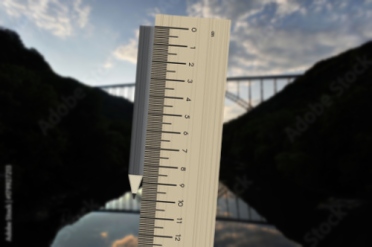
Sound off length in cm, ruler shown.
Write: 10 cm
